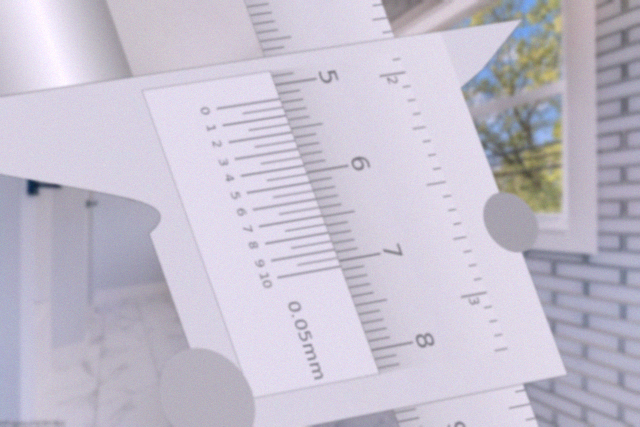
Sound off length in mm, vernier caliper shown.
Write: 51.6 mm
